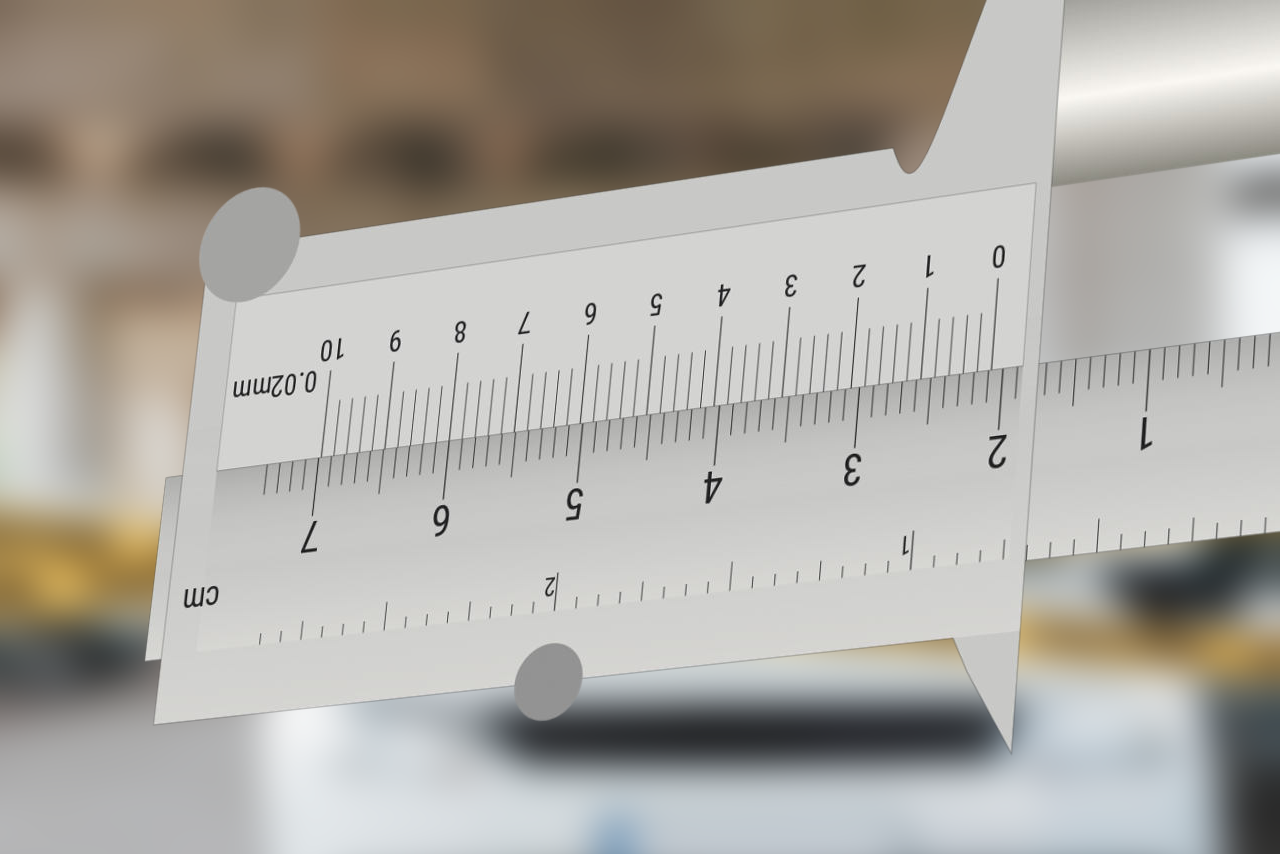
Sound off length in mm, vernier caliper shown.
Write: 20.8 mm
